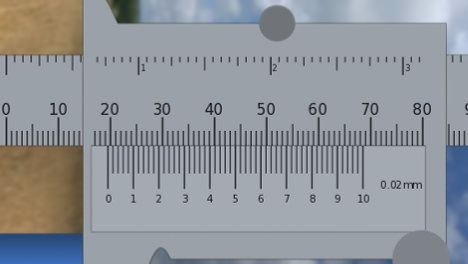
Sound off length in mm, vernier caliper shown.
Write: 19.5 mm
